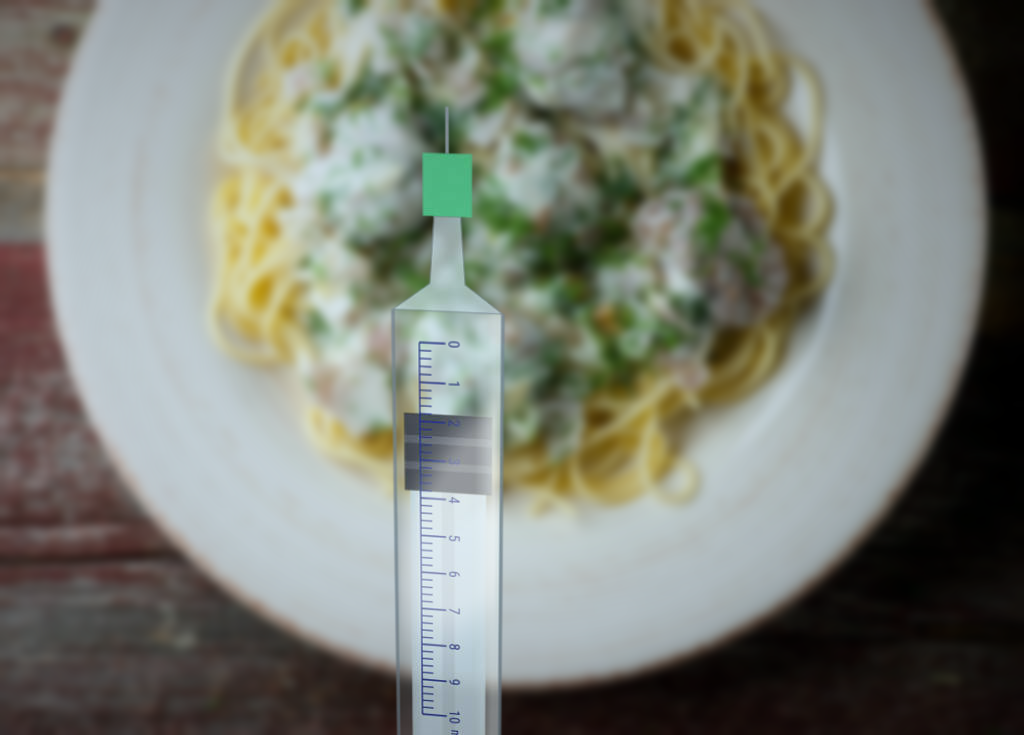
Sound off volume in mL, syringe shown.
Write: 1.8 mL
